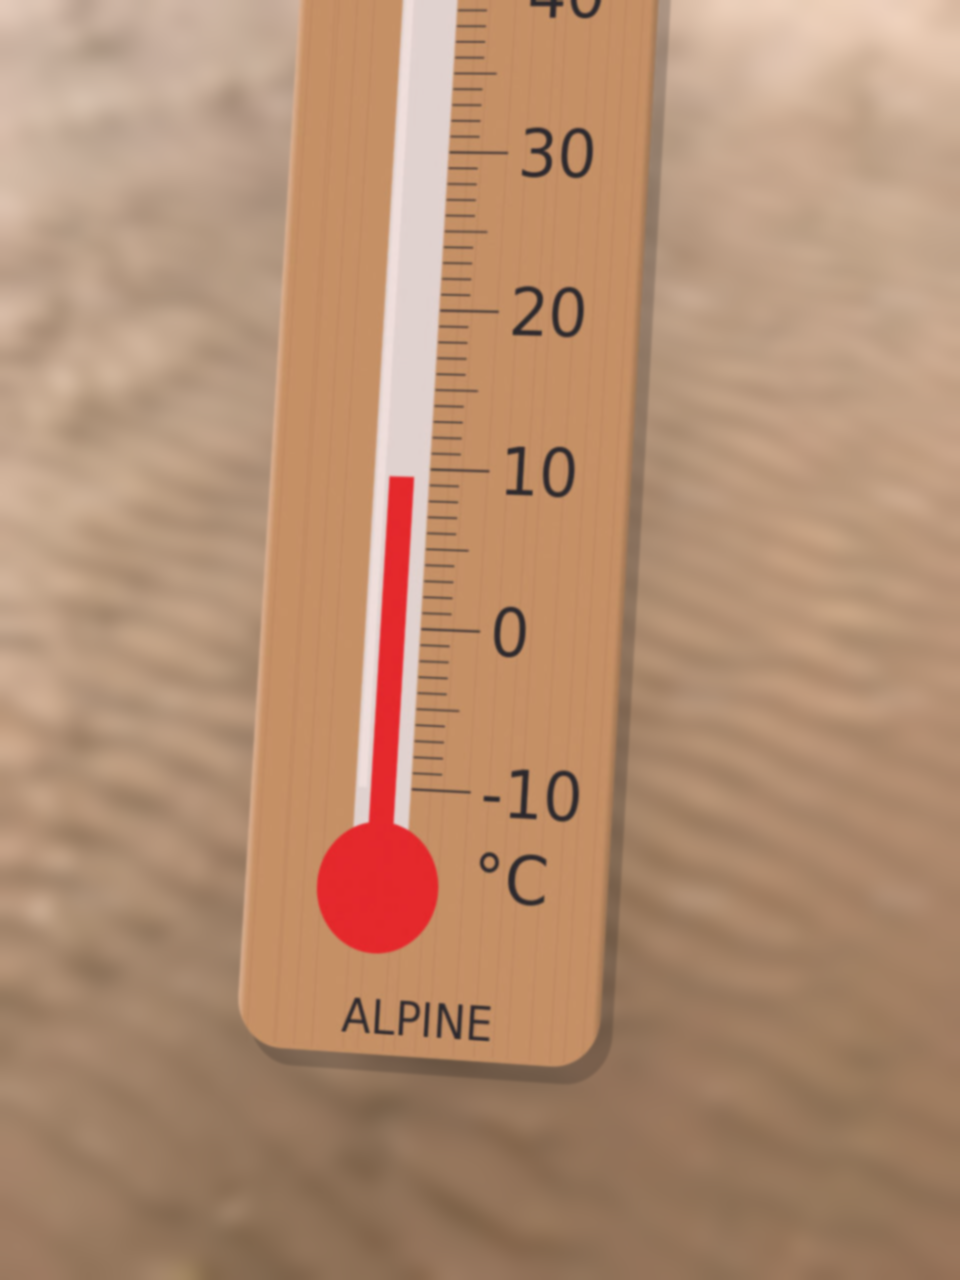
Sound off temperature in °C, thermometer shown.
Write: 9.5 °C
